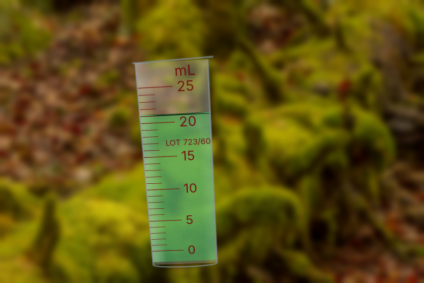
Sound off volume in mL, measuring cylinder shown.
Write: 21 mL
